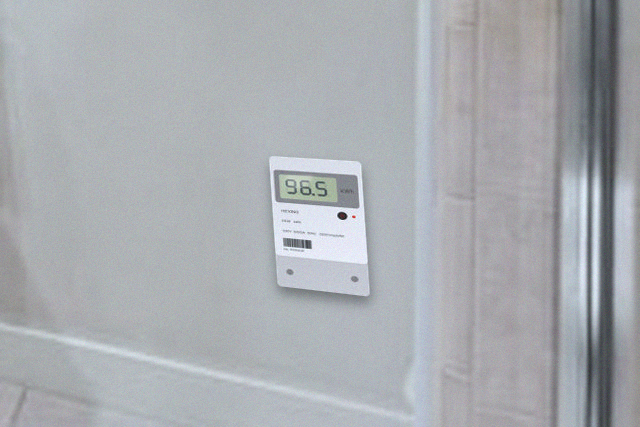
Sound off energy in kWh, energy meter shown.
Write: 96.5 kWh
